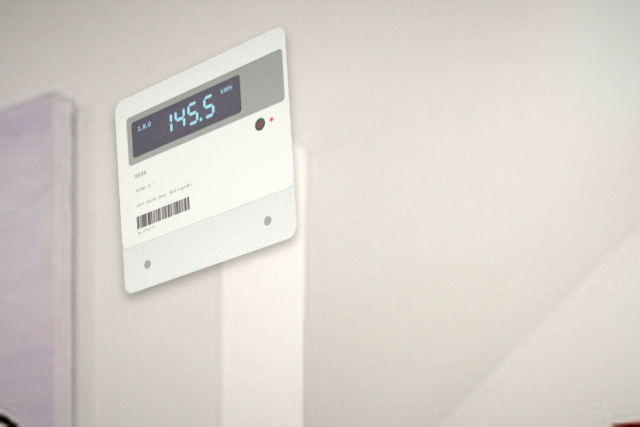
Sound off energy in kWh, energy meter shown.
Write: 145.5 kWh
